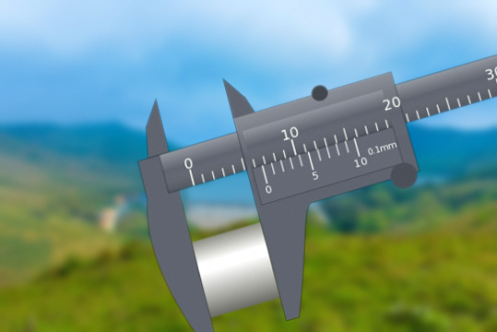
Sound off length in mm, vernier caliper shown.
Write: 6.7 mm
